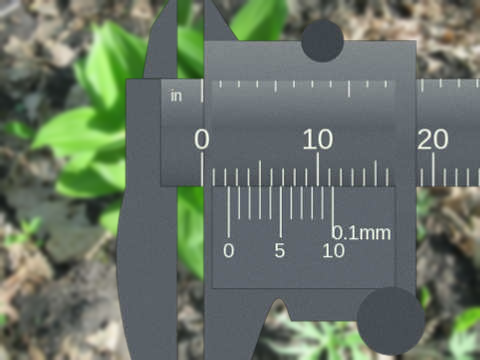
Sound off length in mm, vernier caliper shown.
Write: 2.3 mm
